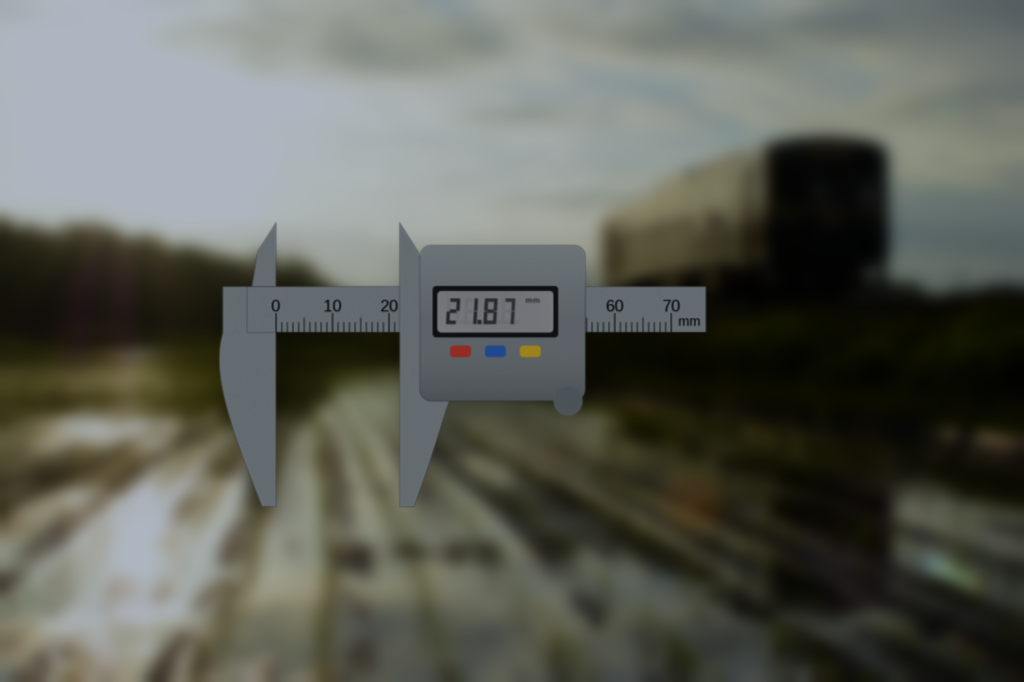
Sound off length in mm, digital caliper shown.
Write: 21.87 mm
